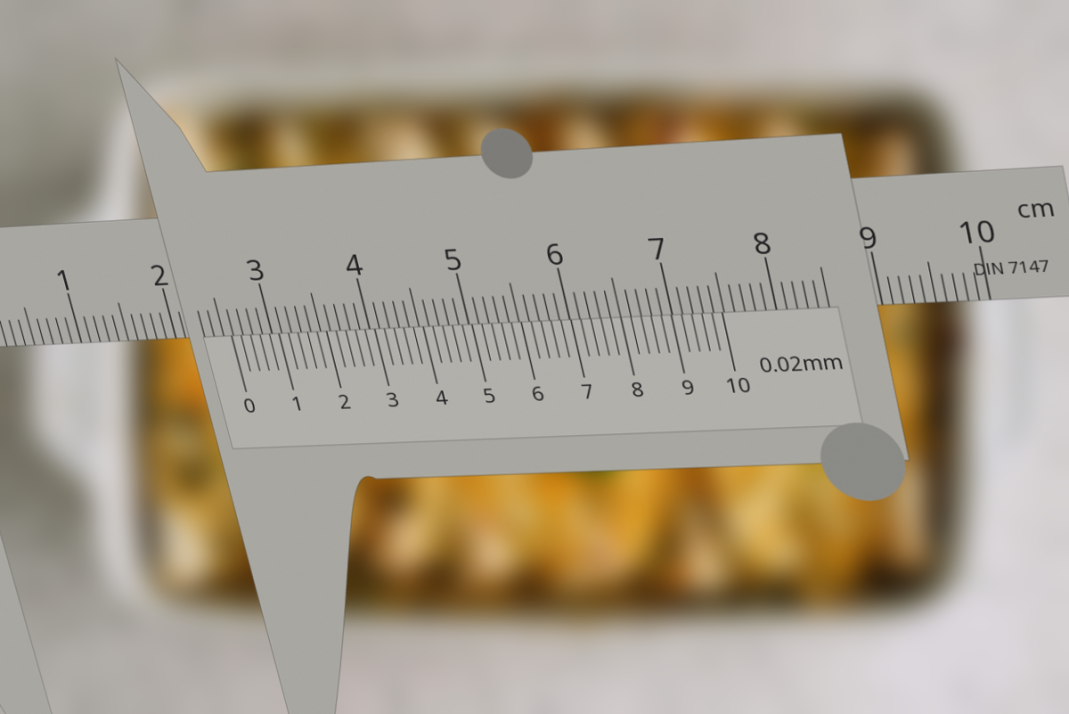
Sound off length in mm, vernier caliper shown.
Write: 25.8 mm
